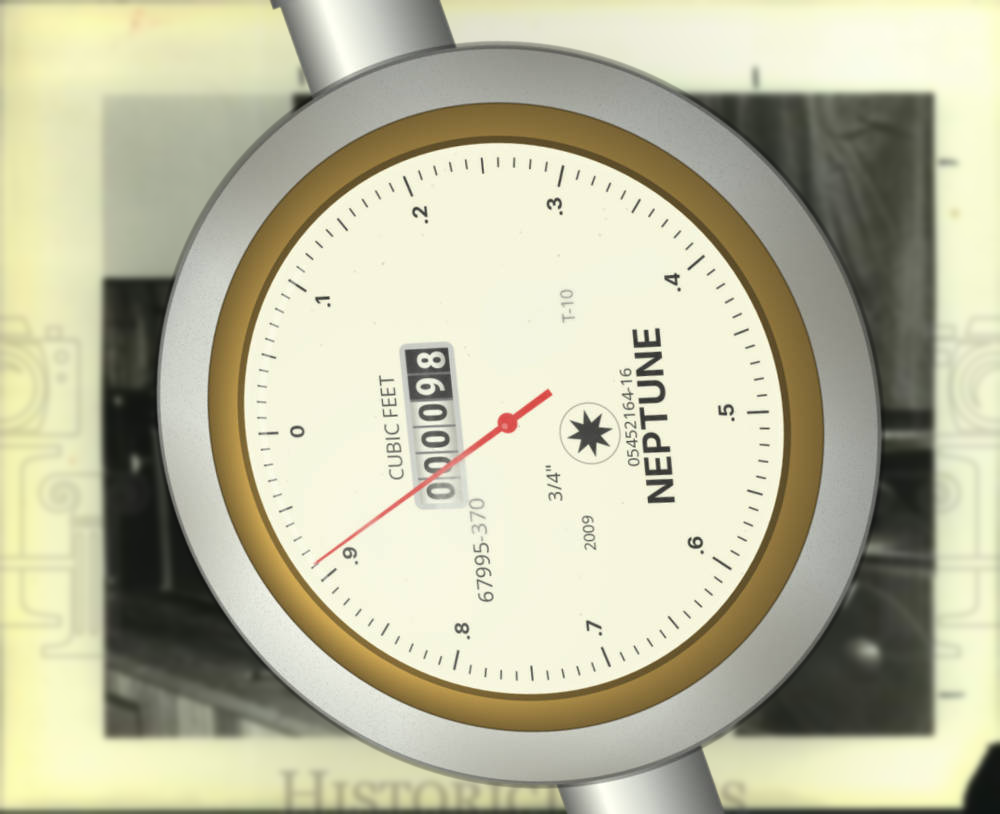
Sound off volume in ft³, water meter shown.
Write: 97.91 ft³
